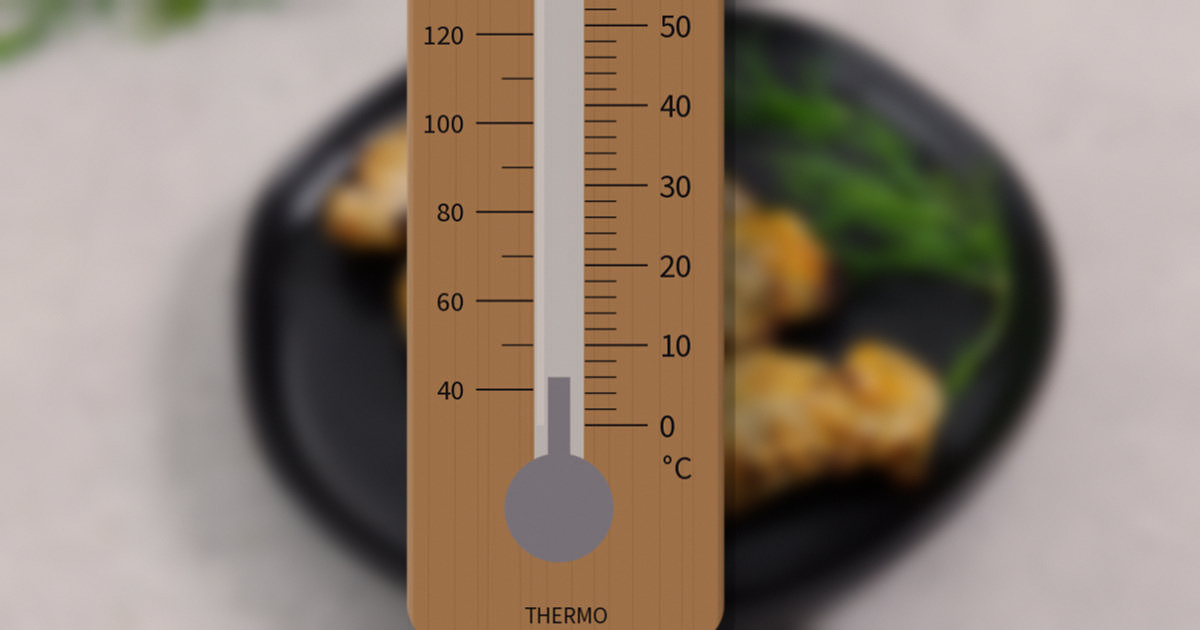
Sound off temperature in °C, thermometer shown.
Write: 6 °C
